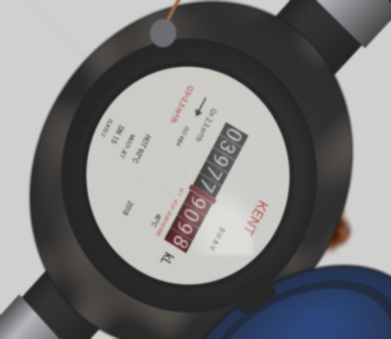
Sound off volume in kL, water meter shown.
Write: 3977.9098 kL
